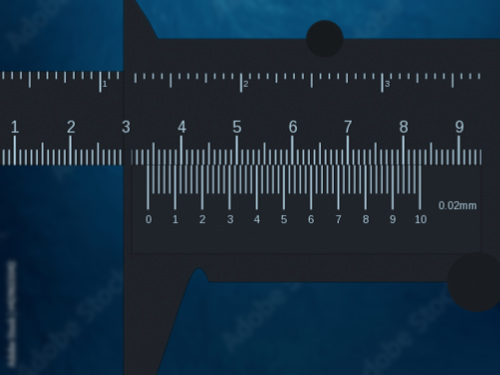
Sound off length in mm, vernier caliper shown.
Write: 34.0 mm
